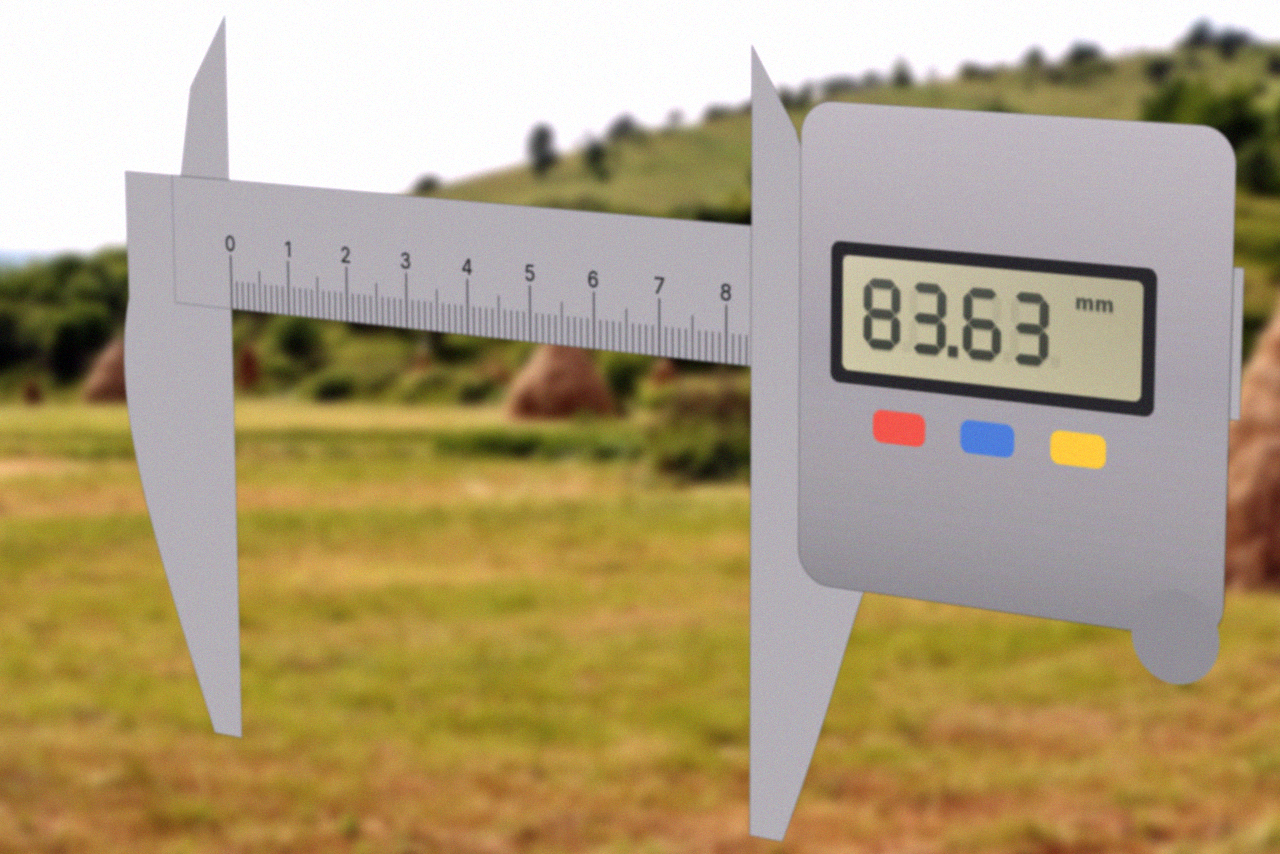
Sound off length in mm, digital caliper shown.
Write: 83.63 mm
